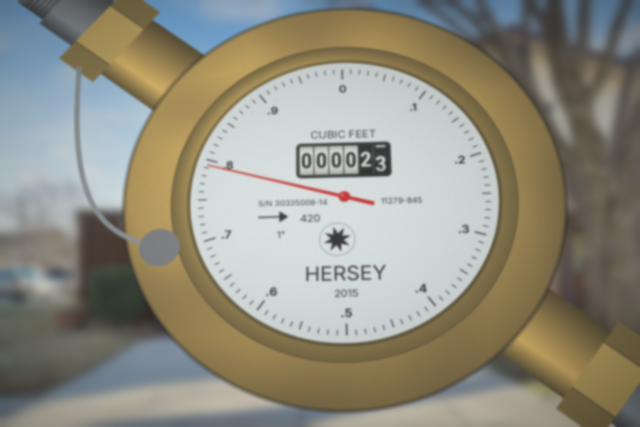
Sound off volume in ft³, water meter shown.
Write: 22.79 ft³
